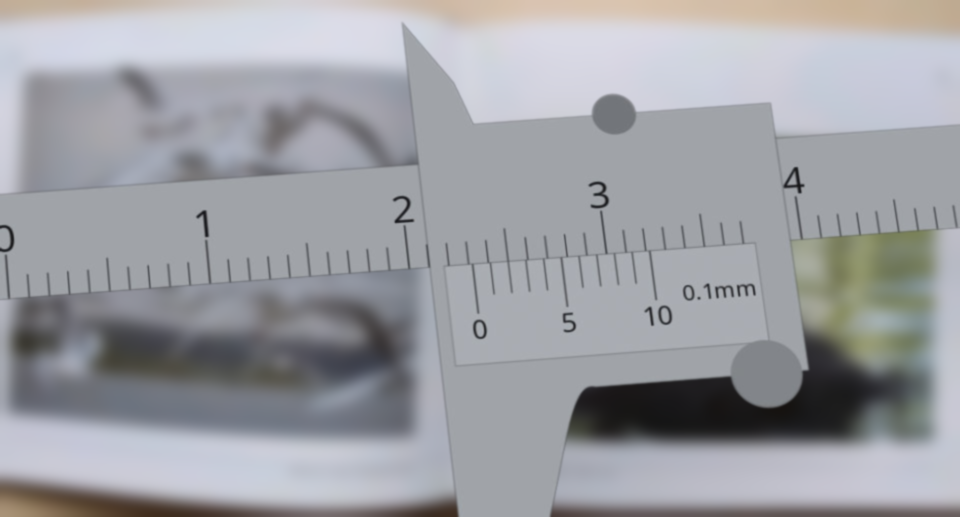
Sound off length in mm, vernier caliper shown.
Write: 23.2 mm
